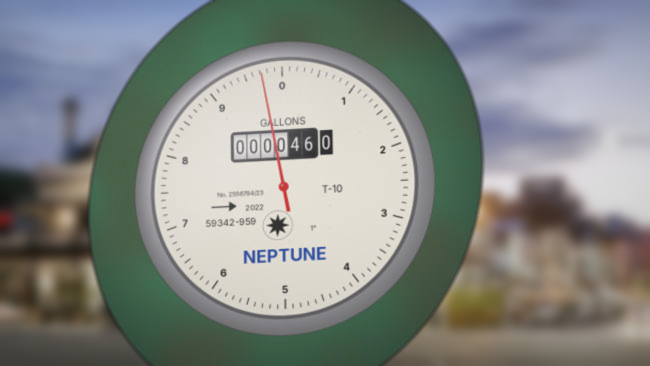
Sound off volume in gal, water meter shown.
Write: 459.7 gal
